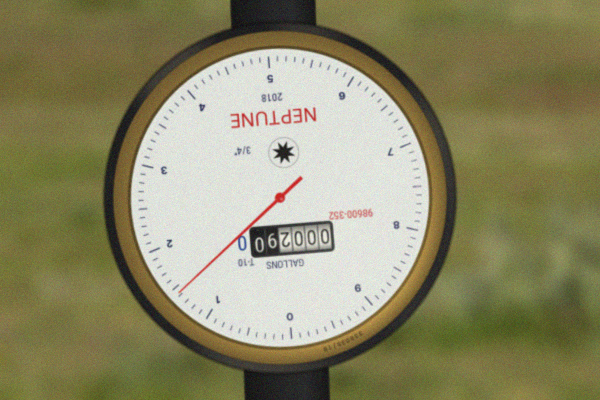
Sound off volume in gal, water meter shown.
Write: 2901.4 gal
